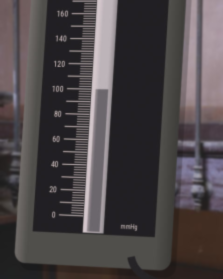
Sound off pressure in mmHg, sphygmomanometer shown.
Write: 100 mmHg
